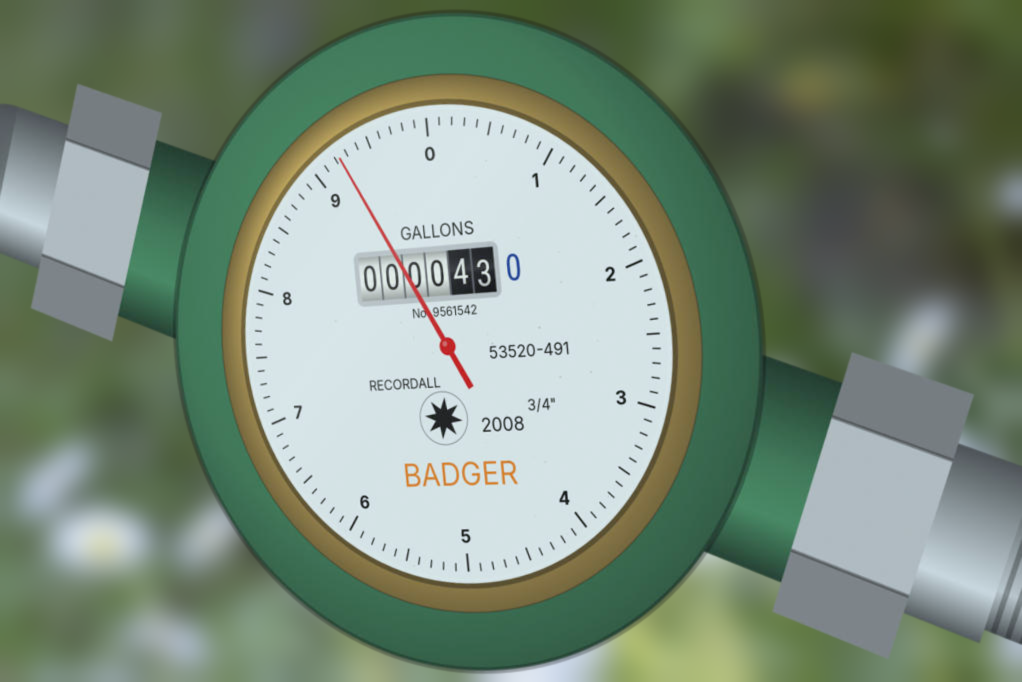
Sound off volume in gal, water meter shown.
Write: 429.2 gal
